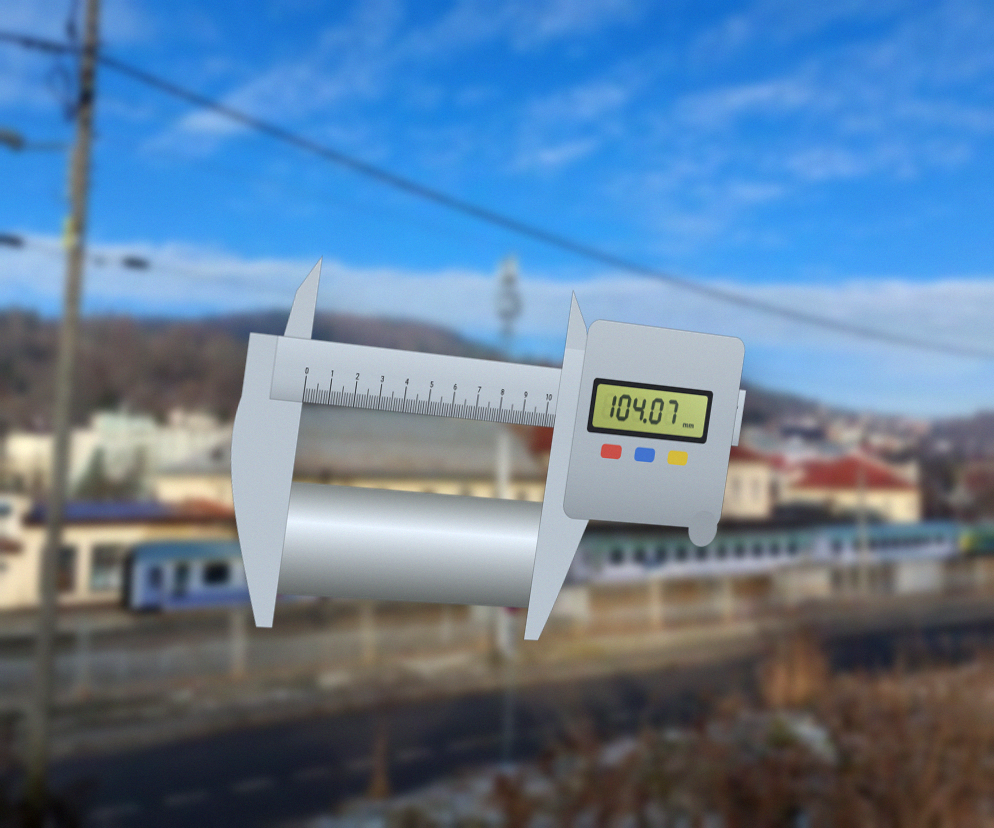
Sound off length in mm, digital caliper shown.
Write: 104.07 mm
